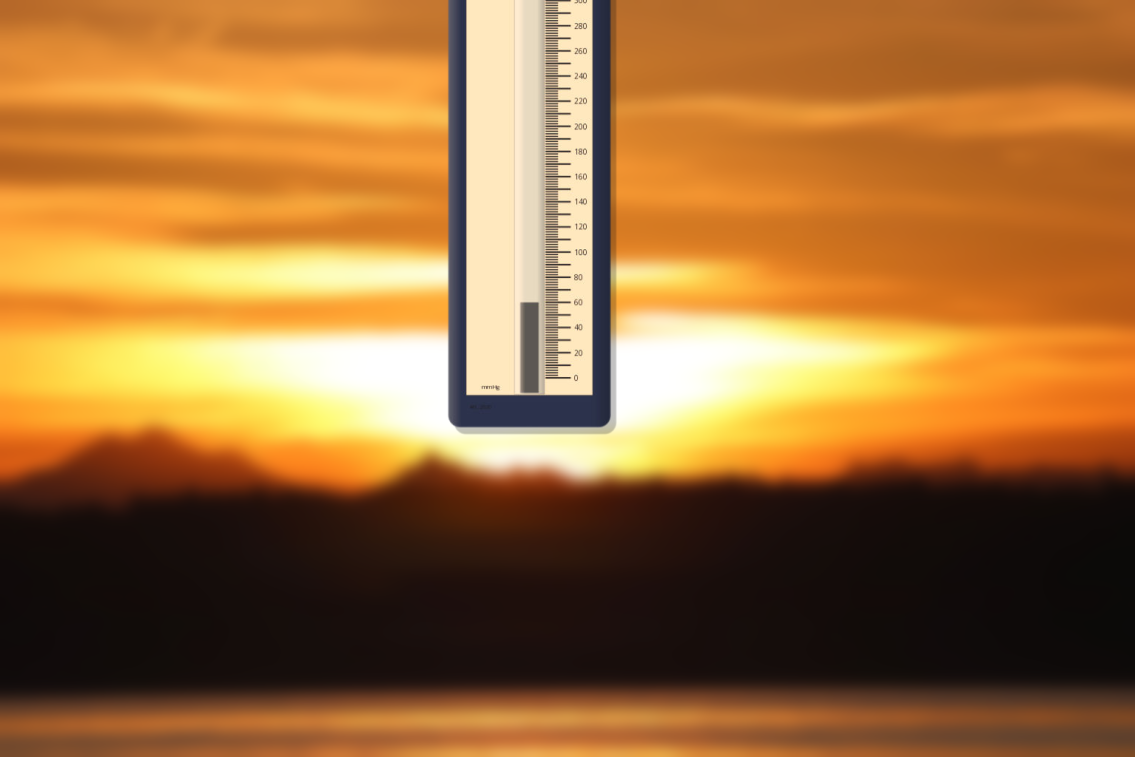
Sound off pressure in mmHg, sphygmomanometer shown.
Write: 60 mmHg
